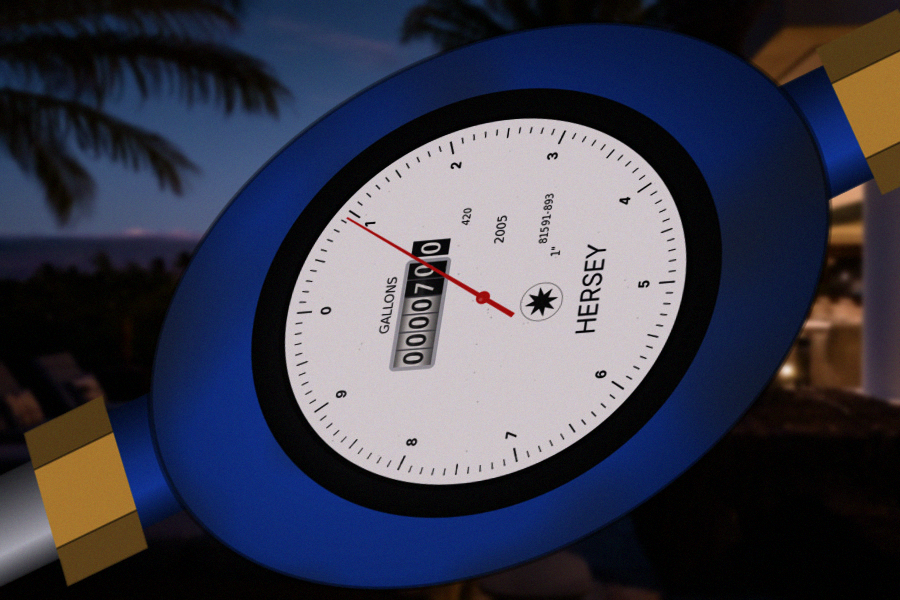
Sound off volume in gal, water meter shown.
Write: 700.9 gal
